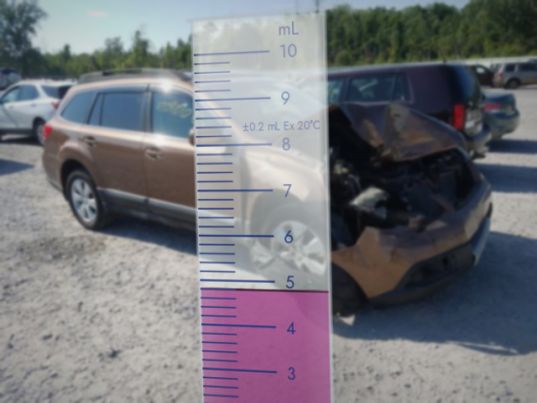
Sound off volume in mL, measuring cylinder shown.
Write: 4.8 mL
